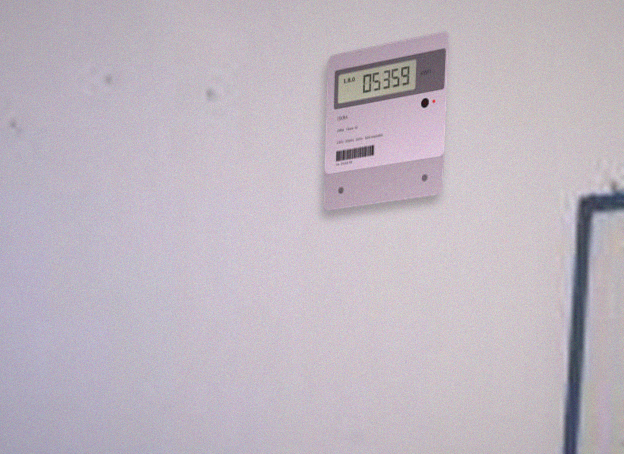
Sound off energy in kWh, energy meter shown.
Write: 5359 kWh
